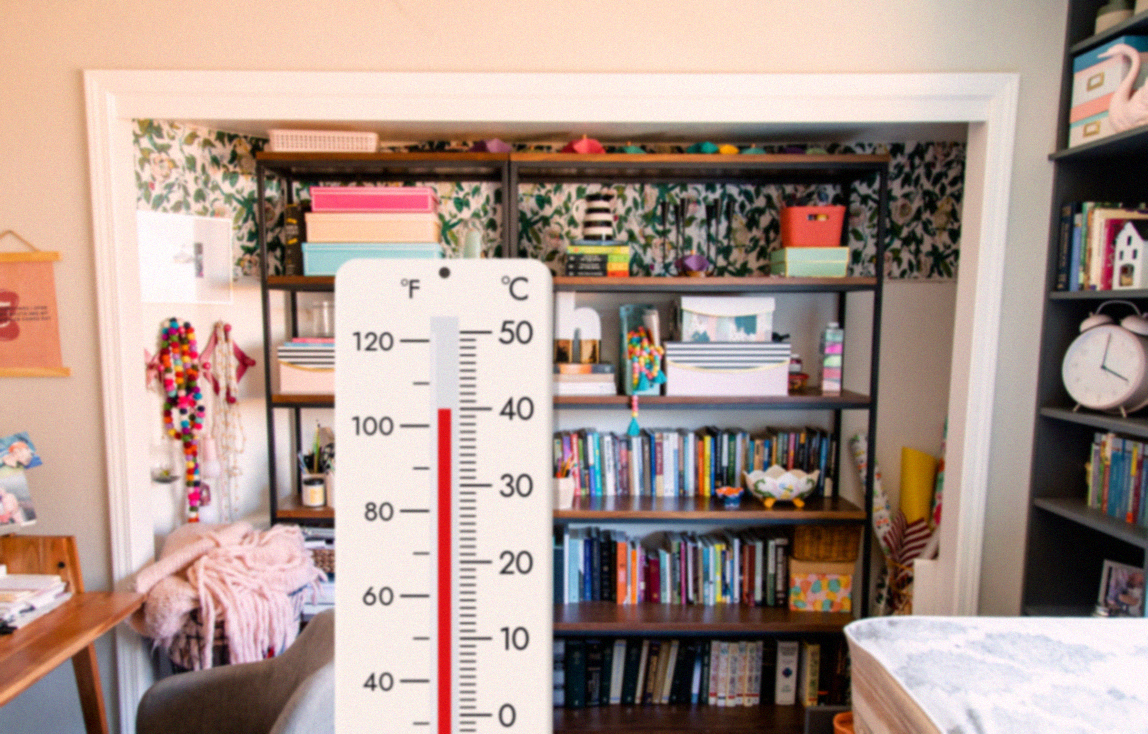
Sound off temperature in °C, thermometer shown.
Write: 40 °C
